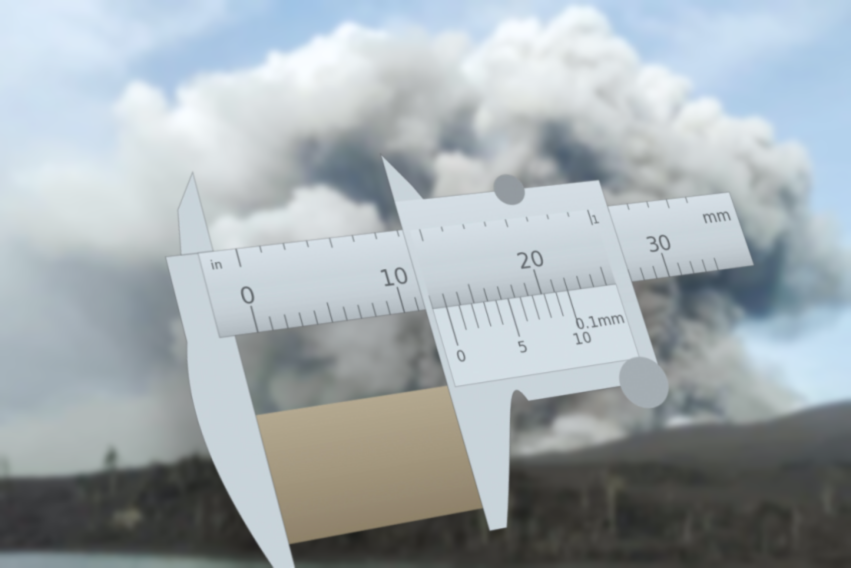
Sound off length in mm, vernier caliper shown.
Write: 13.0 mm
